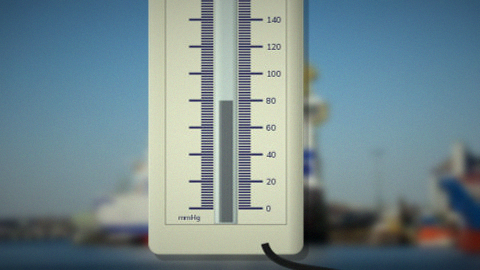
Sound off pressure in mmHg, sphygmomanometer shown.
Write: 80 mmHg
